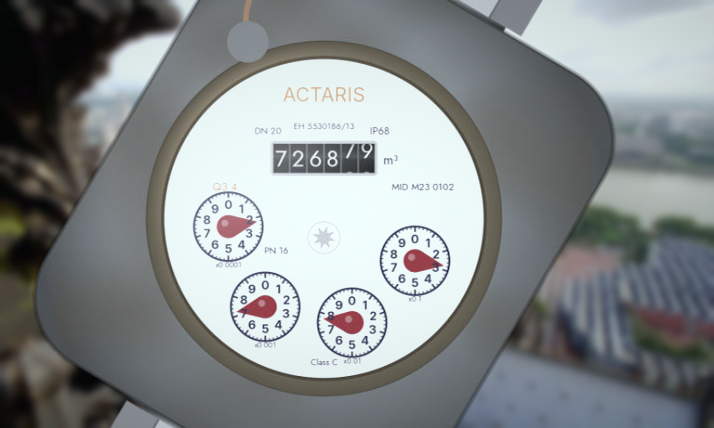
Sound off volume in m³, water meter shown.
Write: 726879.2772 m³
